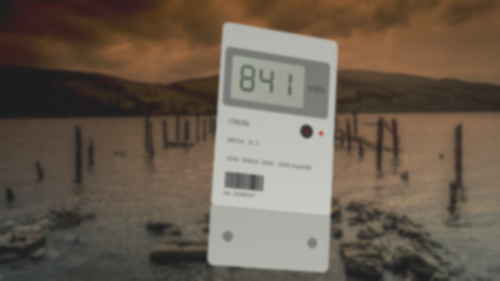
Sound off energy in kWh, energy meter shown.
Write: 841 kWh
